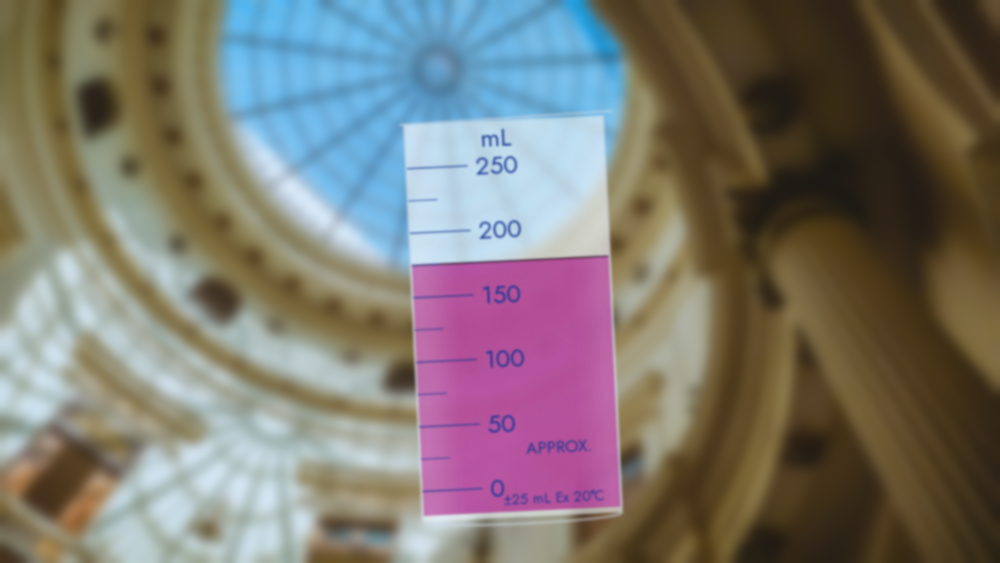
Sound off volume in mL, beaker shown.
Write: 175 mL
